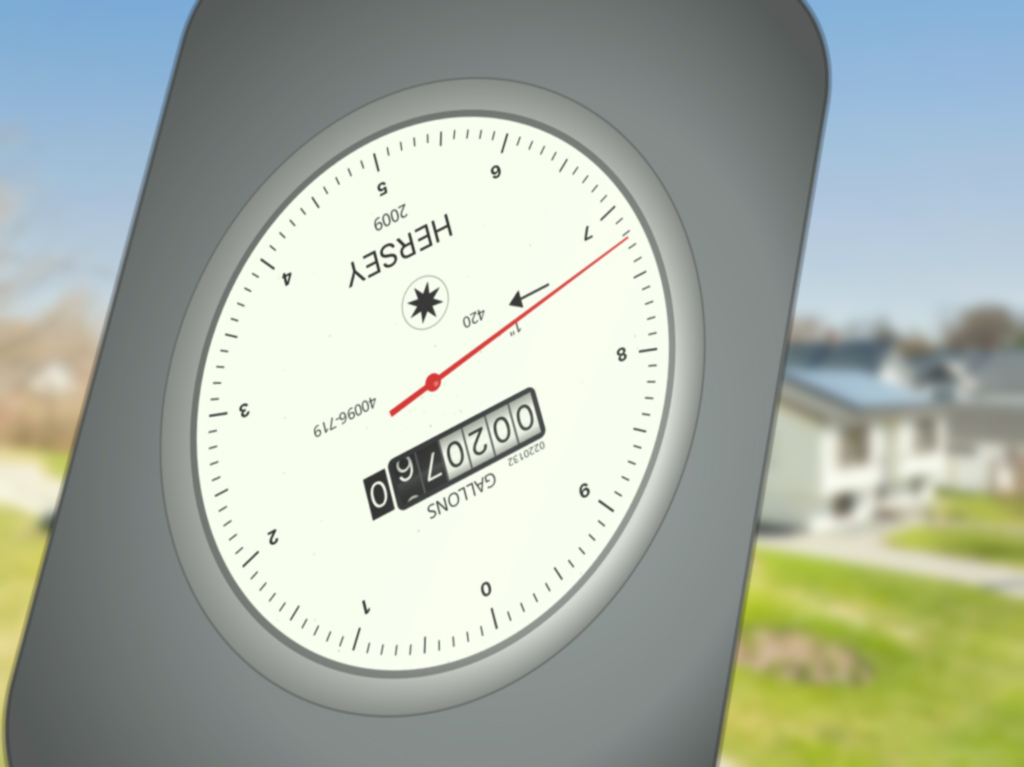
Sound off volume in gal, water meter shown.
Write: 20757.2 gal
